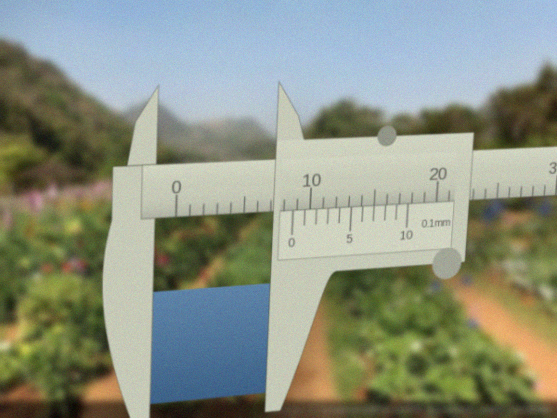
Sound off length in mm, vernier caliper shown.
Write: 8.7 mm
